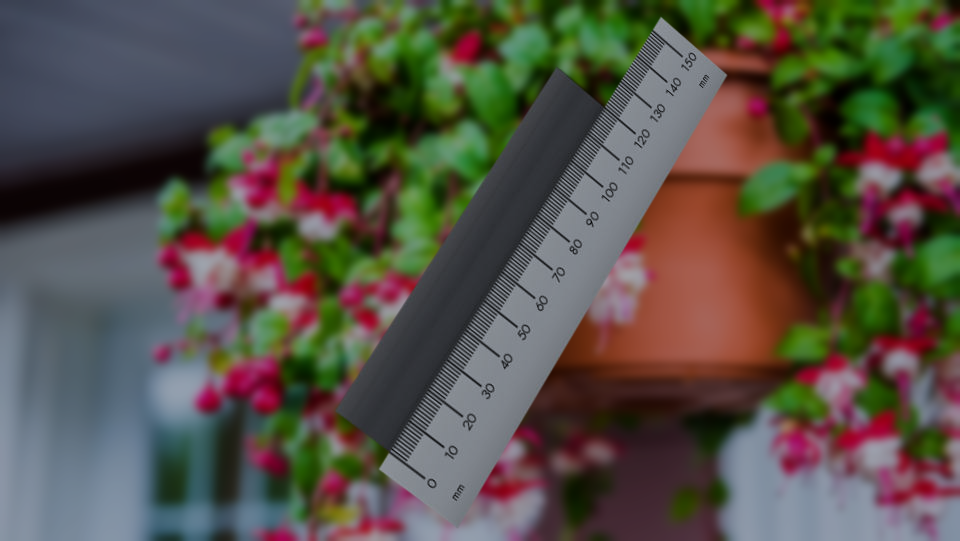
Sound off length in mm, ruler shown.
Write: 120 mm
